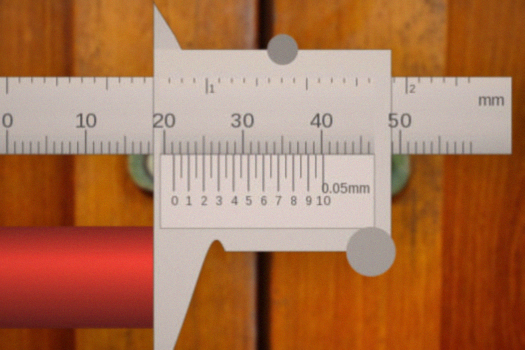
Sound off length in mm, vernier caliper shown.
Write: 21.2 mm
